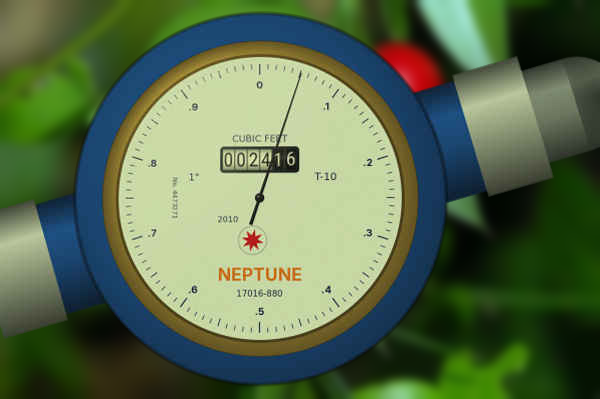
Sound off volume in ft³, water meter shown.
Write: 2416.05 ft³
